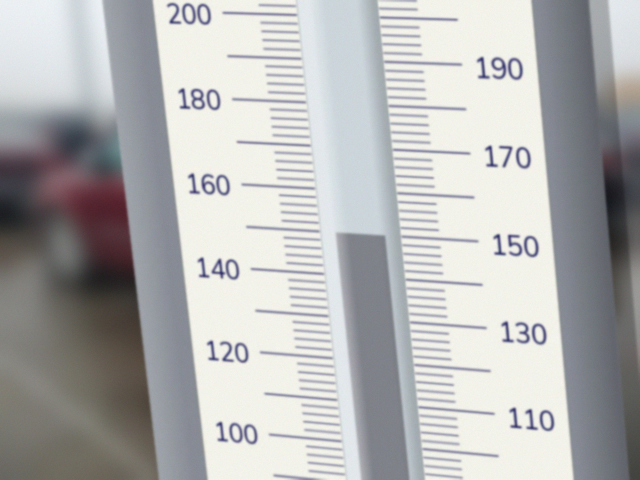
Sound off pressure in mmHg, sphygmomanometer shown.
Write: 150 mmHg
